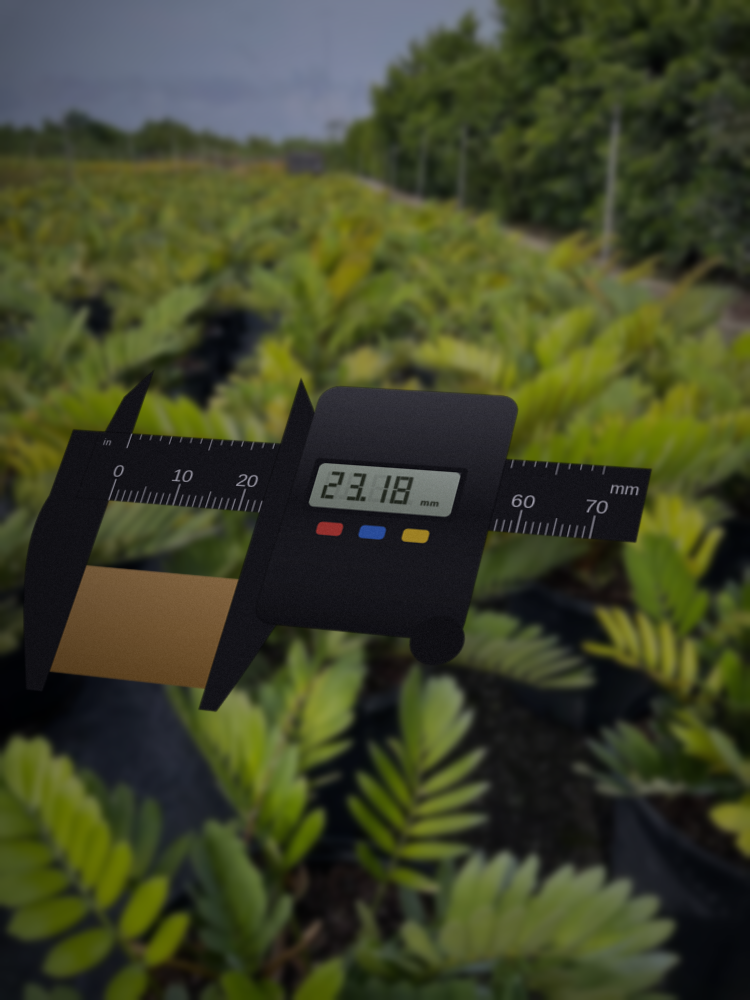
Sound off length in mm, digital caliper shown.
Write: 23.18 mm
